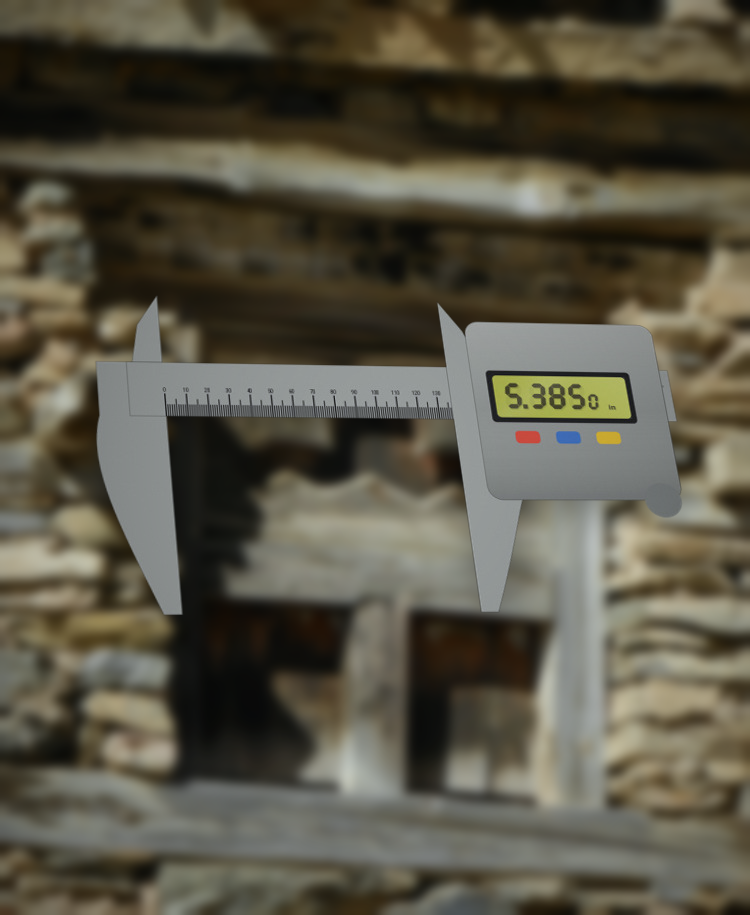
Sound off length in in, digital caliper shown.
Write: 5.3850 in
